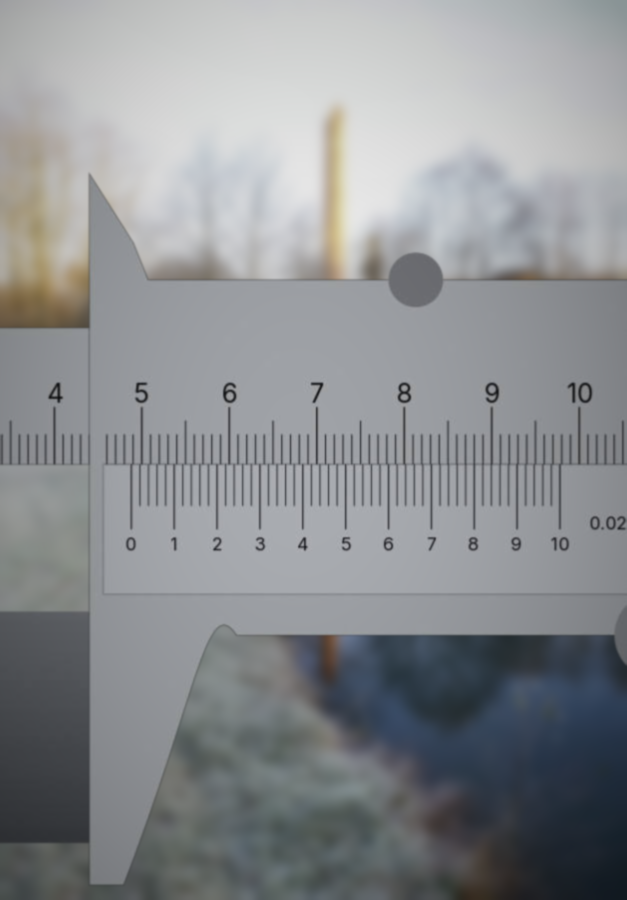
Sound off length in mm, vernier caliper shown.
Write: 48.8 mm
